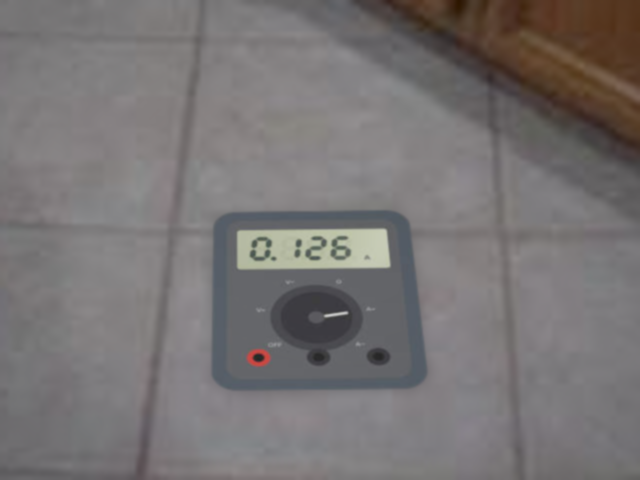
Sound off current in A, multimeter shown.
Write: 0.126 A
